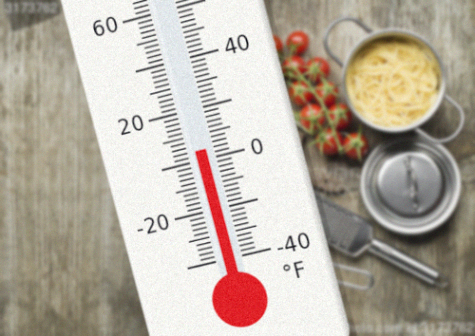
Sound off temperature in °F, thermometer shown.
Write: 4 °F
